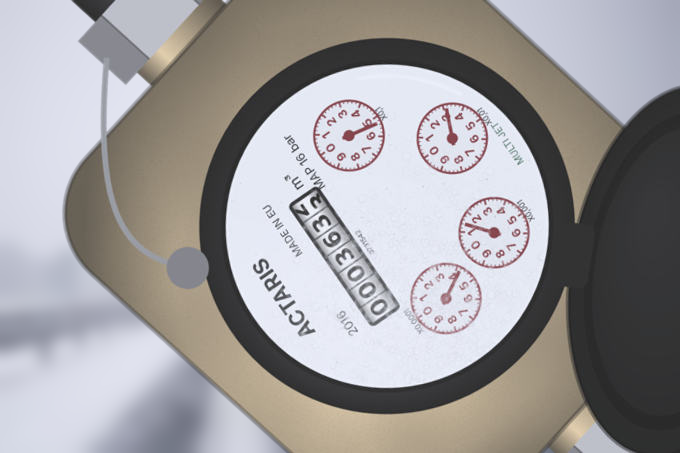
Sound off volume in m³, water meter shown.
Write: 3632.5314 m³
